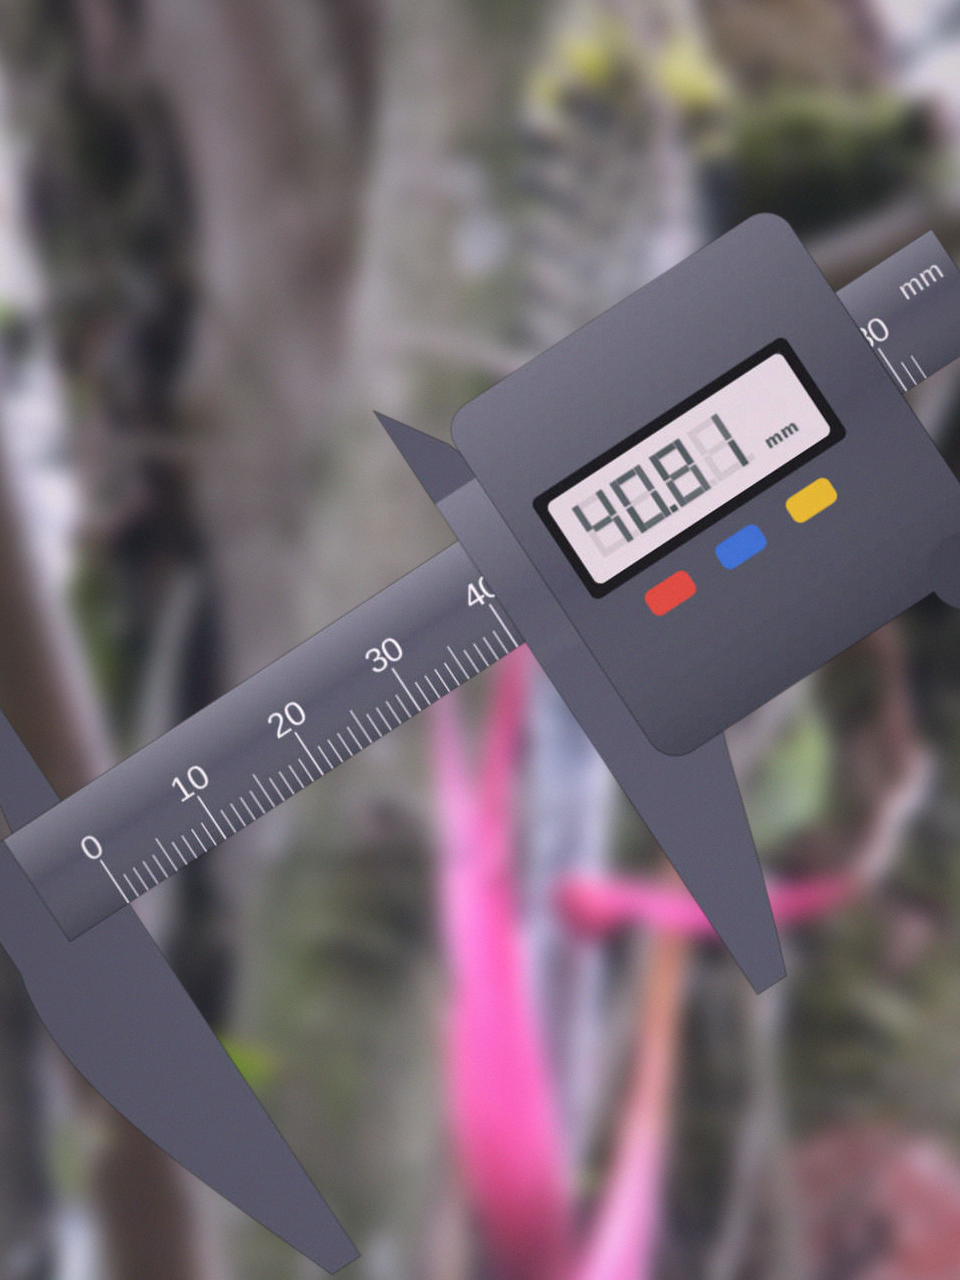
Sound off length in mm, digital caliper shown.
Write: 40.81 mm
